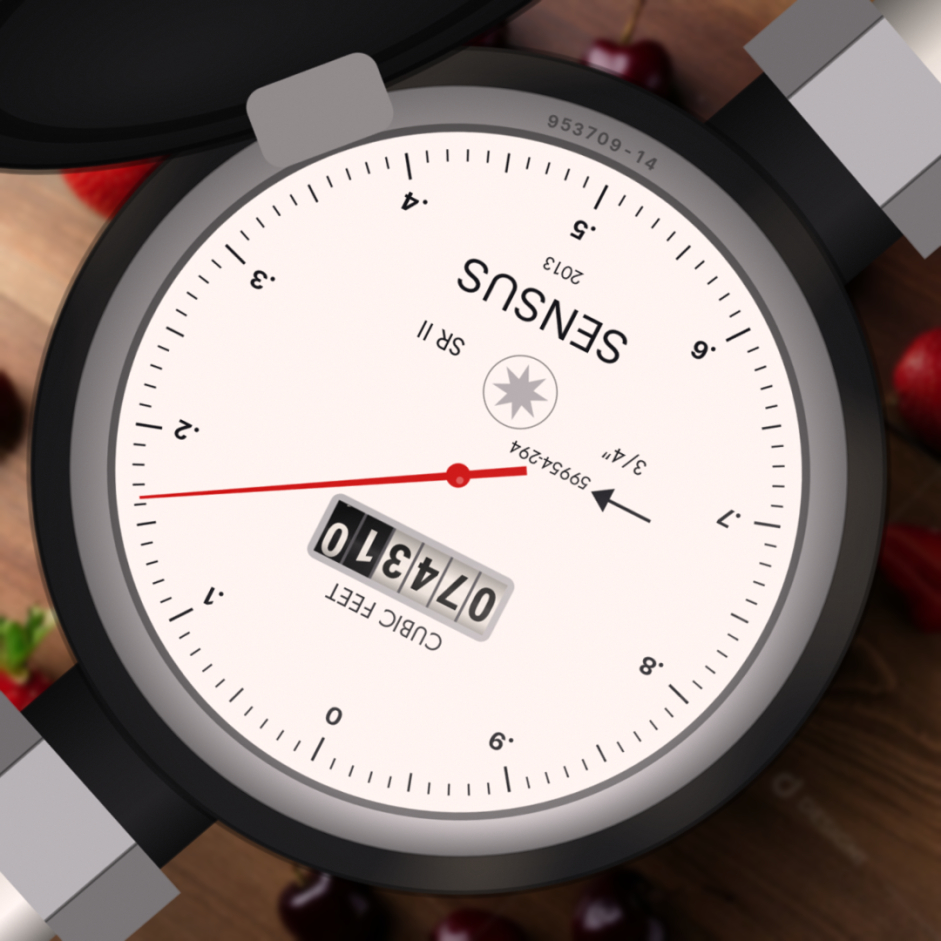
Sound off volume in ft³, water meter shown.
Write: 74310.16 ft³
